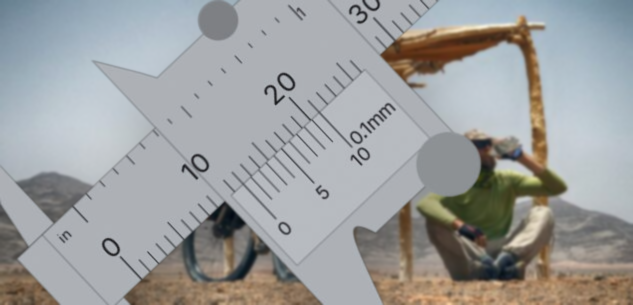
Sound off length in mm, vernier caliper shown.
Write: 12.0 mm
